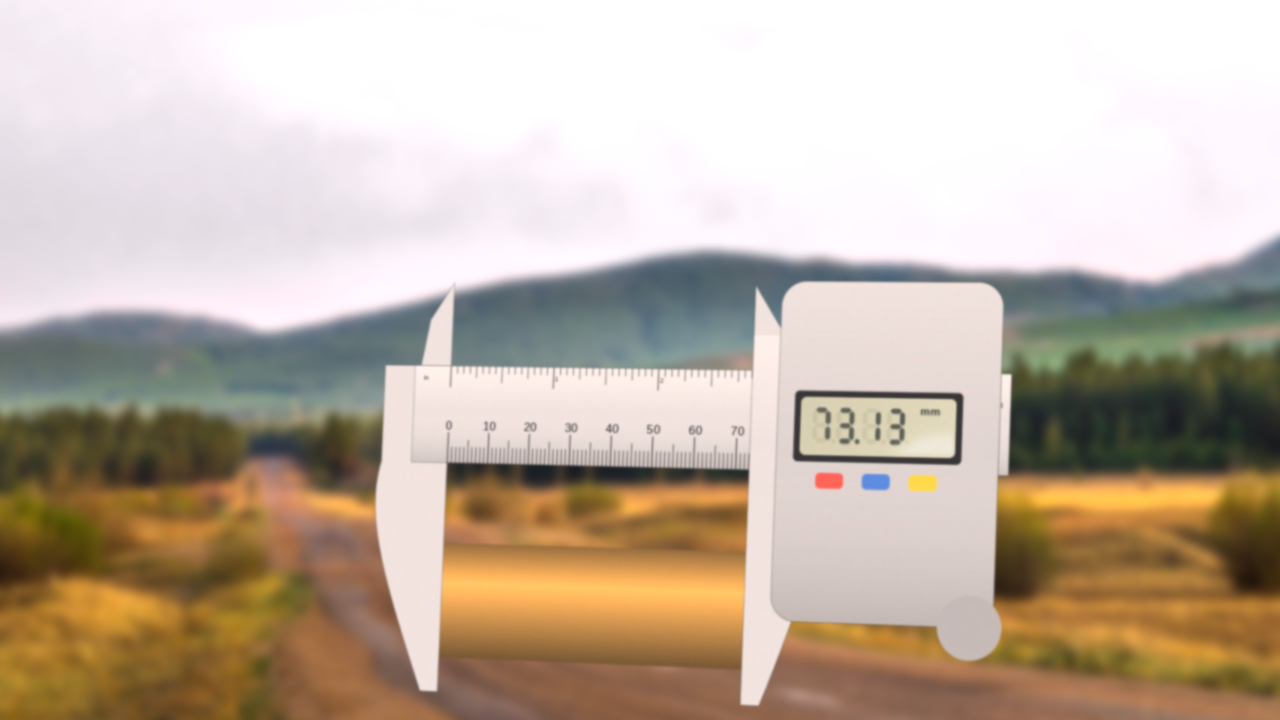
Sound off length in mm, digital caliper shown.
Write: 73.13 mm
